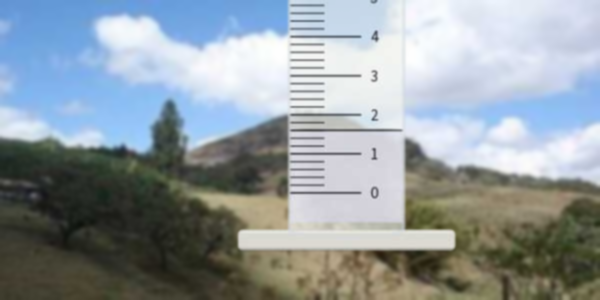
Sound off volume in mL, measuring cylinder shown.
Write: 1.6 mL
